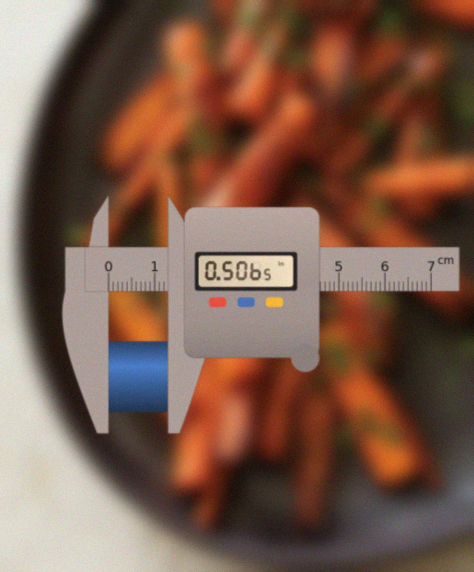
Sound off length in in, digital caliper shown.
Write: 0.5065 in
